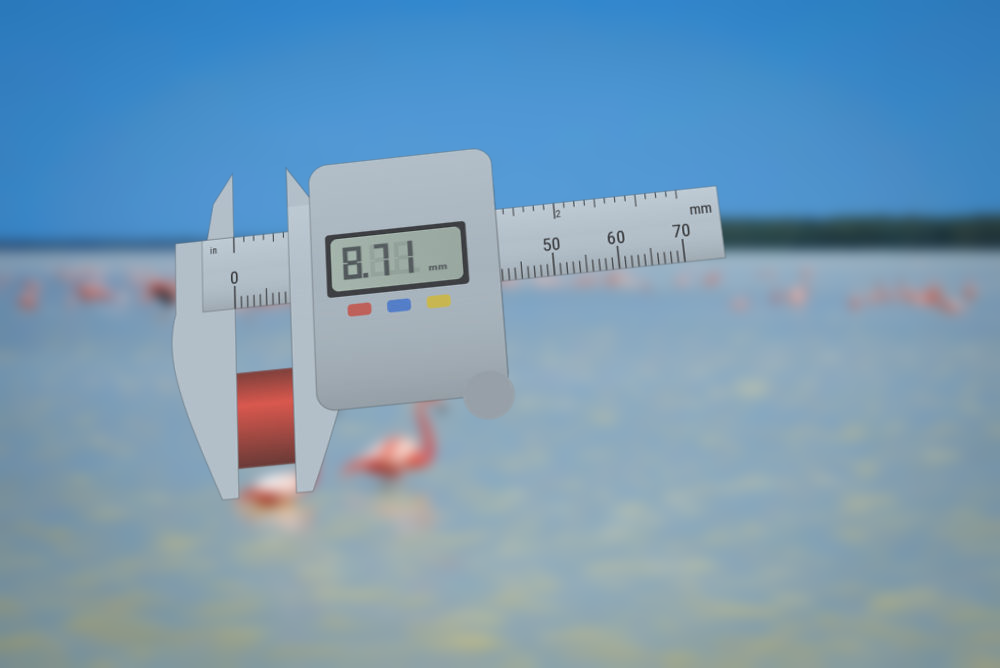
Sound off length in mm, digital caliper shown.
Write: 8.71 mm
